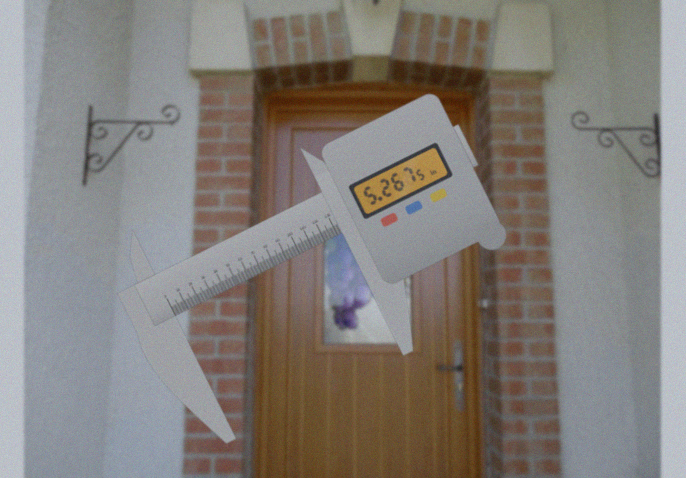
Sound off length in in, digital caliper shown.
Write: 5.2675 in
